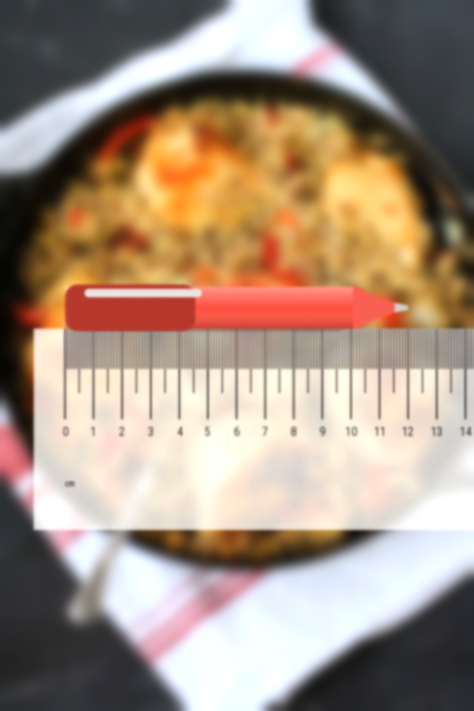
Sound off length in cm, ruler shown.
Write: 12 cm
